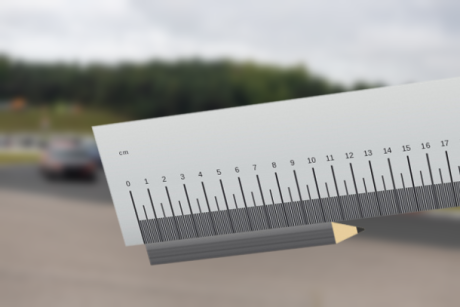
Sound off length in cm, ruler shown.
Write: 12 cm
